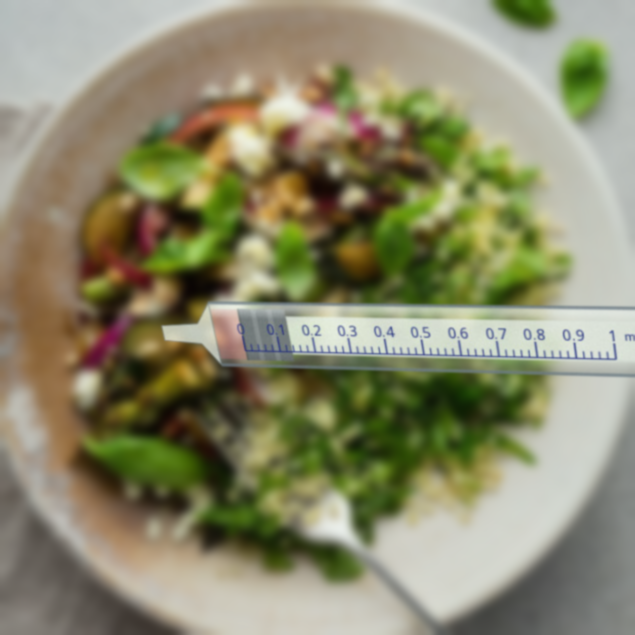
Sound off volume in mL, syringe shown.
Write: 0 mL
